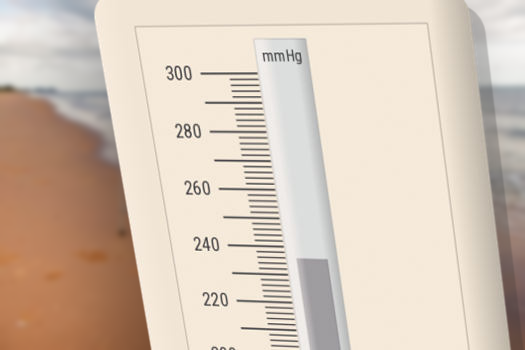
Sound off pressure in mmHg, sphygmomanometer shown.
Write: 236 mmHg
